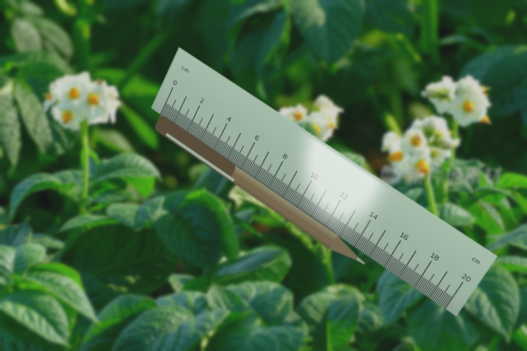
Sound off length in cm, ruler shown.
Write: 15 cm
